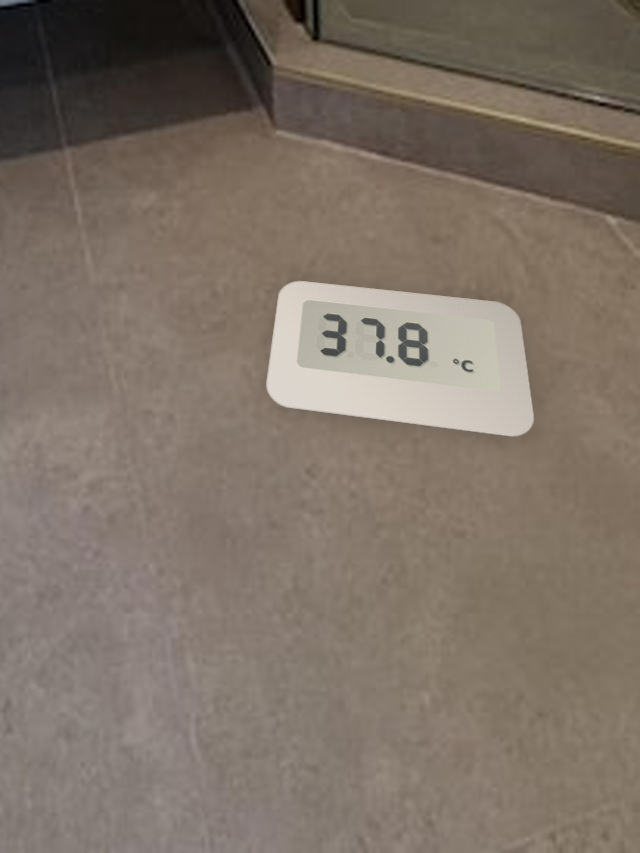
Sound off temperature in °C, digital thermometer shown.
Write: 37.8 °C
